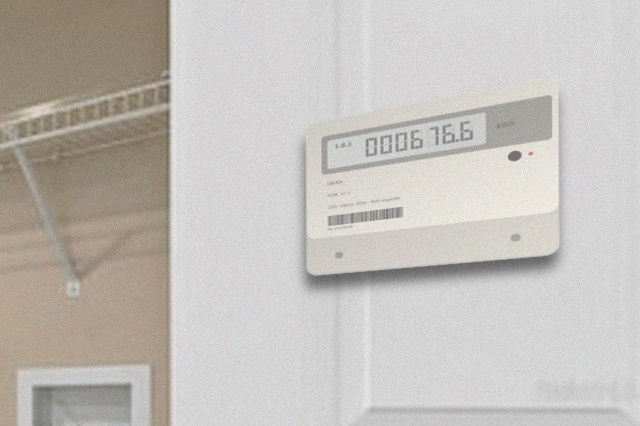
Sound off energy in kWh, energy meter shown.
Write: 676.6 kWh
